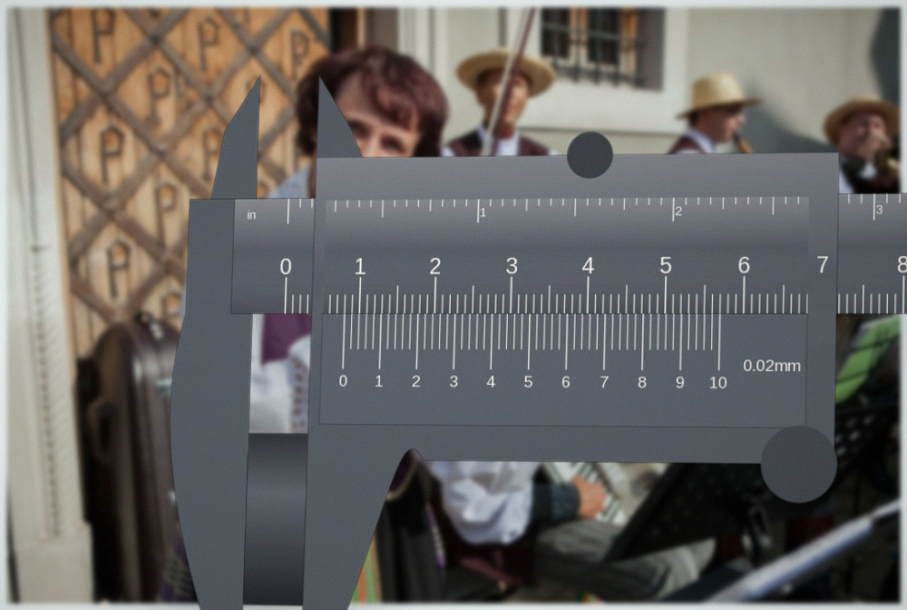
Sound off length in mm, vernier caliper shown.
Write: 8.0 mm
